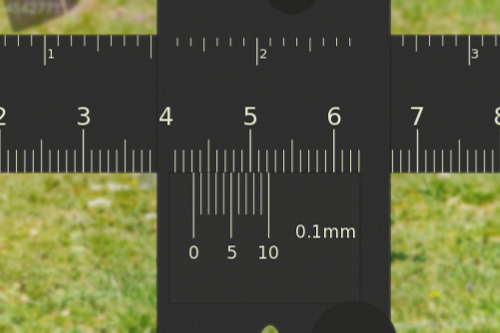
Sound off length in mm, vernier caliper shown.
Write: 43.2 mm
